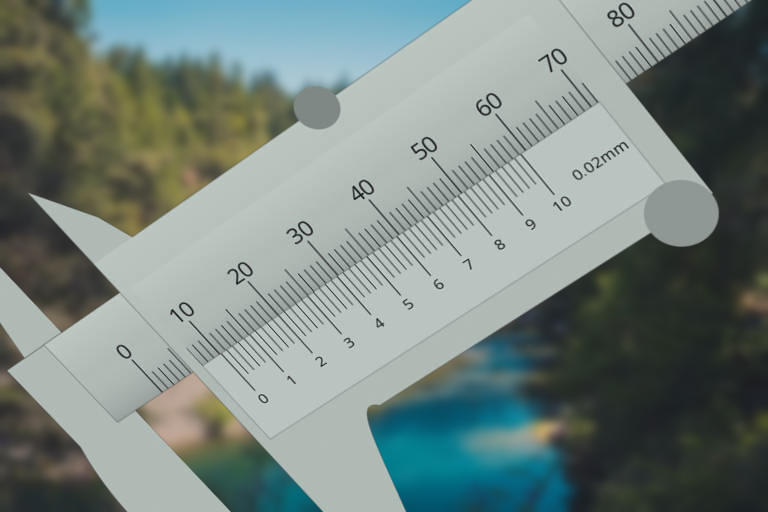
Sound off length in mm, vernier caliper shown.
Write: 10.2 mm
